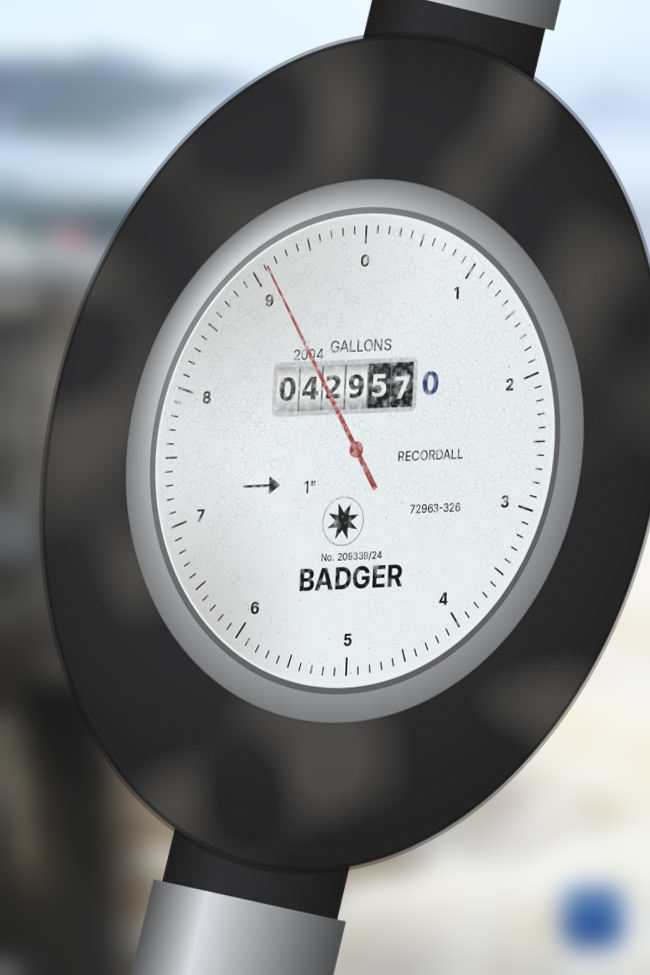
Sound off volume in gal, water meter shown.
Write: 429569.1 gal
